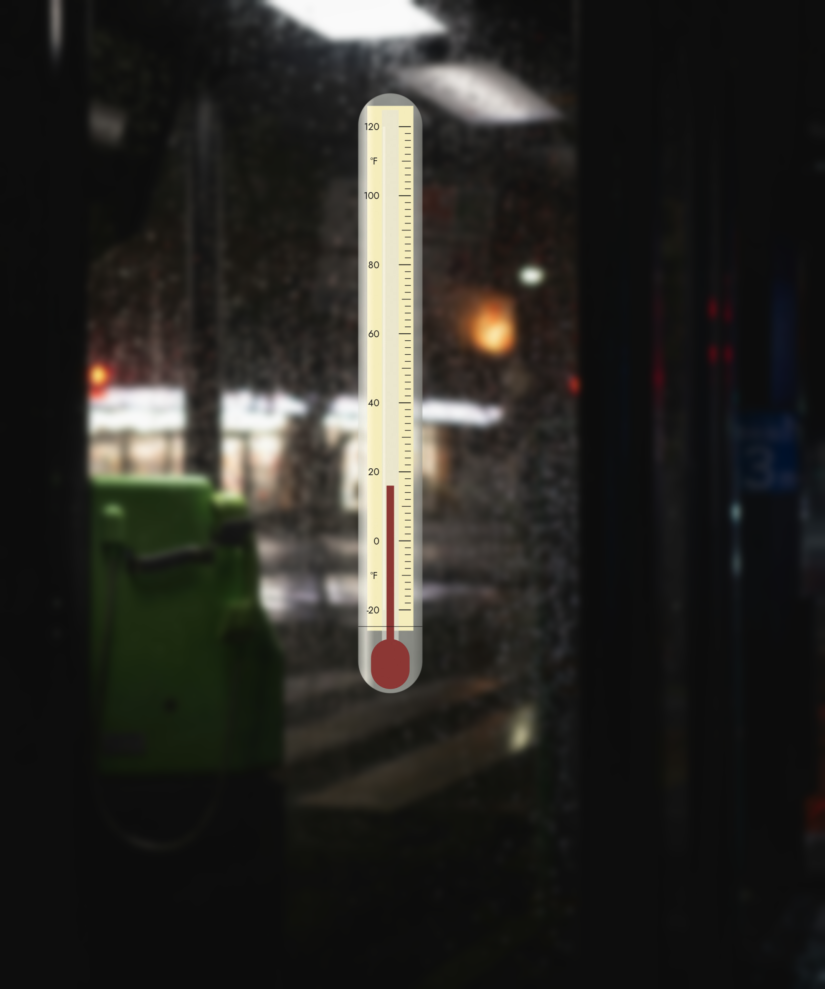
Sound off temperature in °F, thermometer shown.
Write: 16 °F
